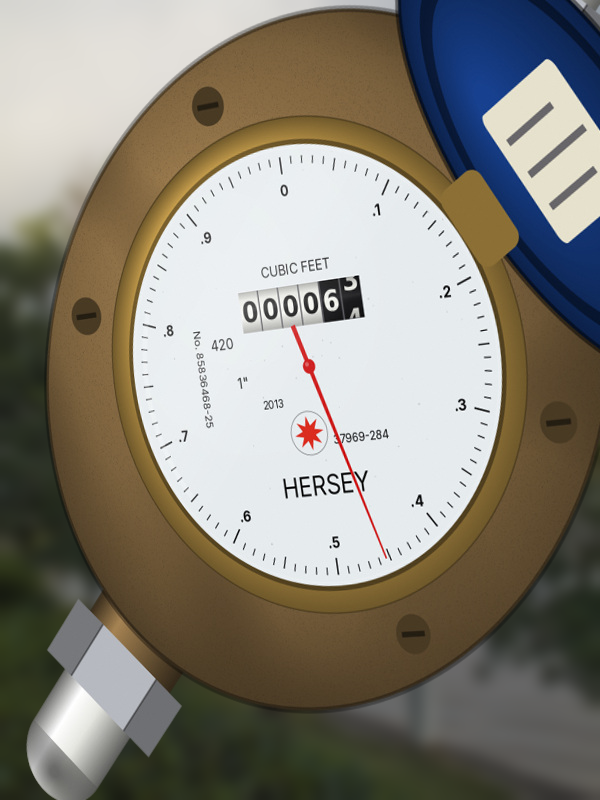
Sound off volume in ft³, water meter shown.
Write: 63.45 ft³
